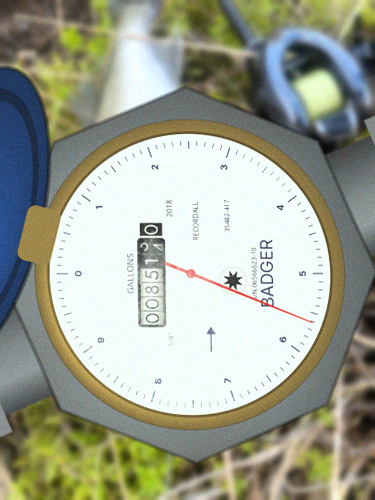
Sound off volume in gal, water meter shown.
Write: 85135.6 gal
